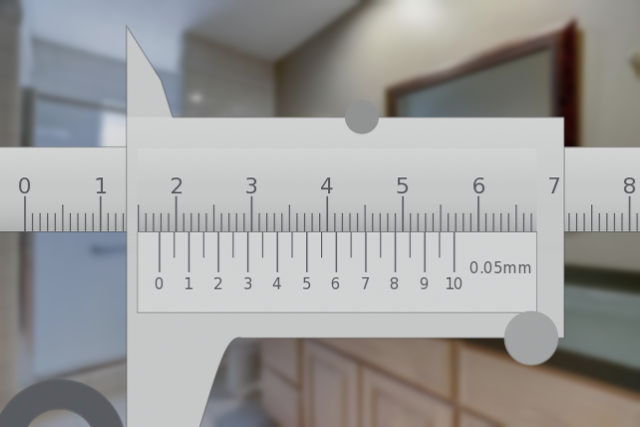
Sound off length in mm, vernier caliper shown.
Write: 17.8 mm
